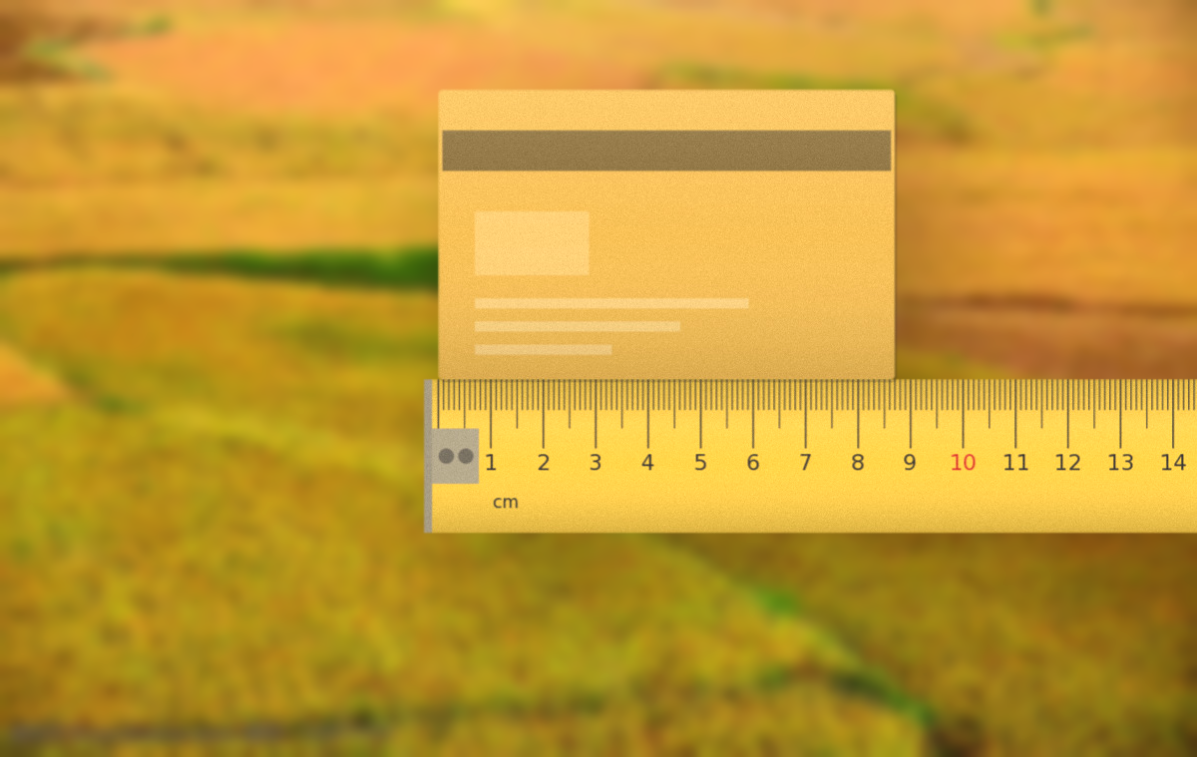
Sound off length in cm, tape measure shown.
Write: 8.7 cm
